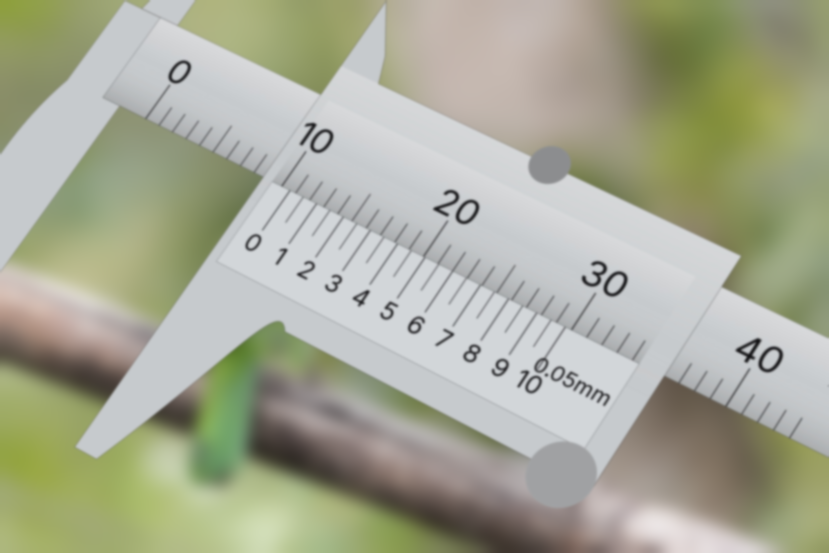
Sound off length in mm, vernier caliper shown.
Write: 10.6 mm
